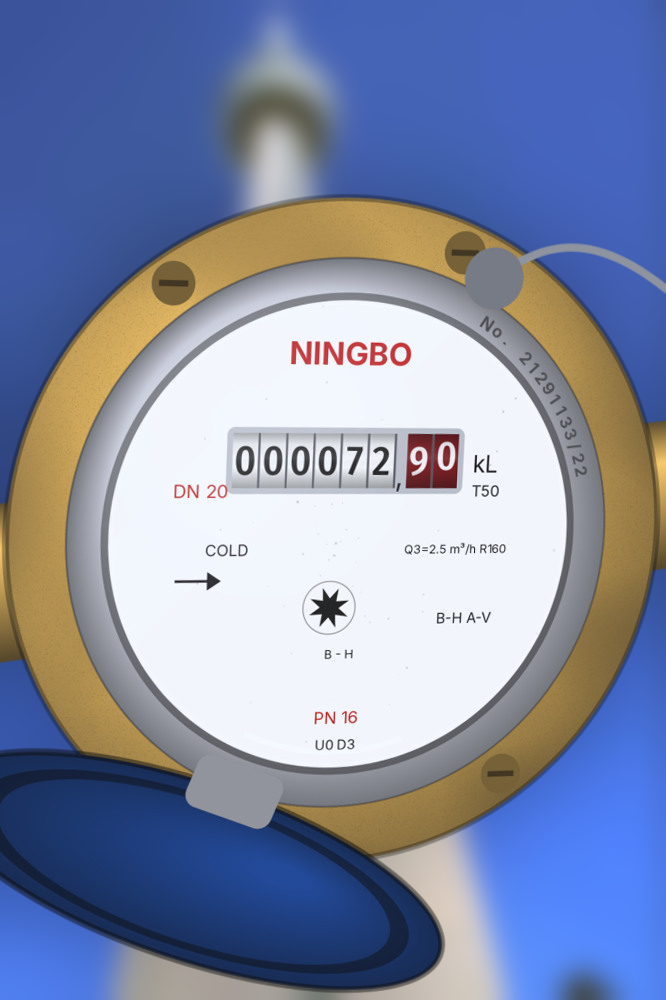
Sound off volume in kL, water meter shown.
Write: 72.90 kL
